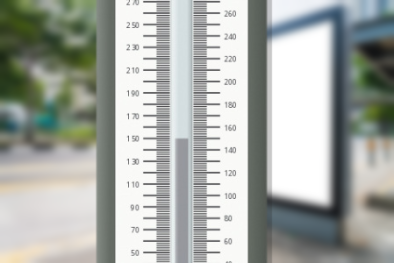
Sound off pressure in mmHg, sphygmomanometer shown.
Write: 150 mmHg
